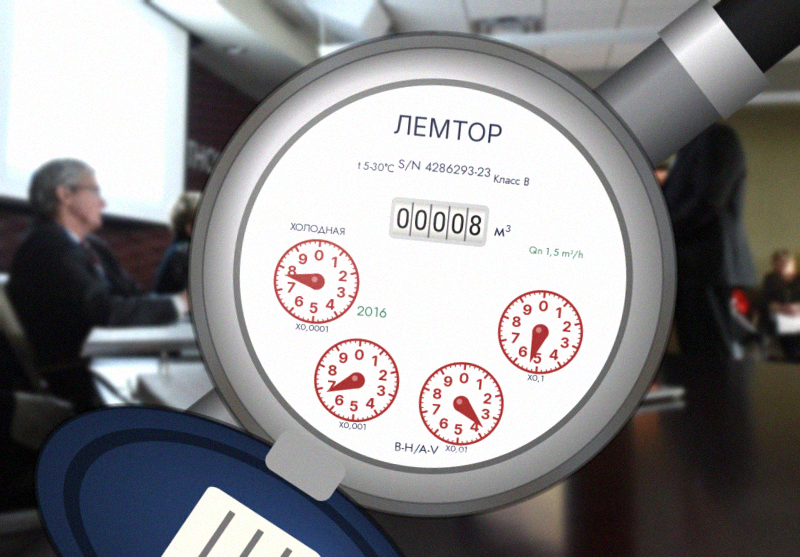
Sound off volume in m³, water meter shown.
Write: 8.5367 m³
